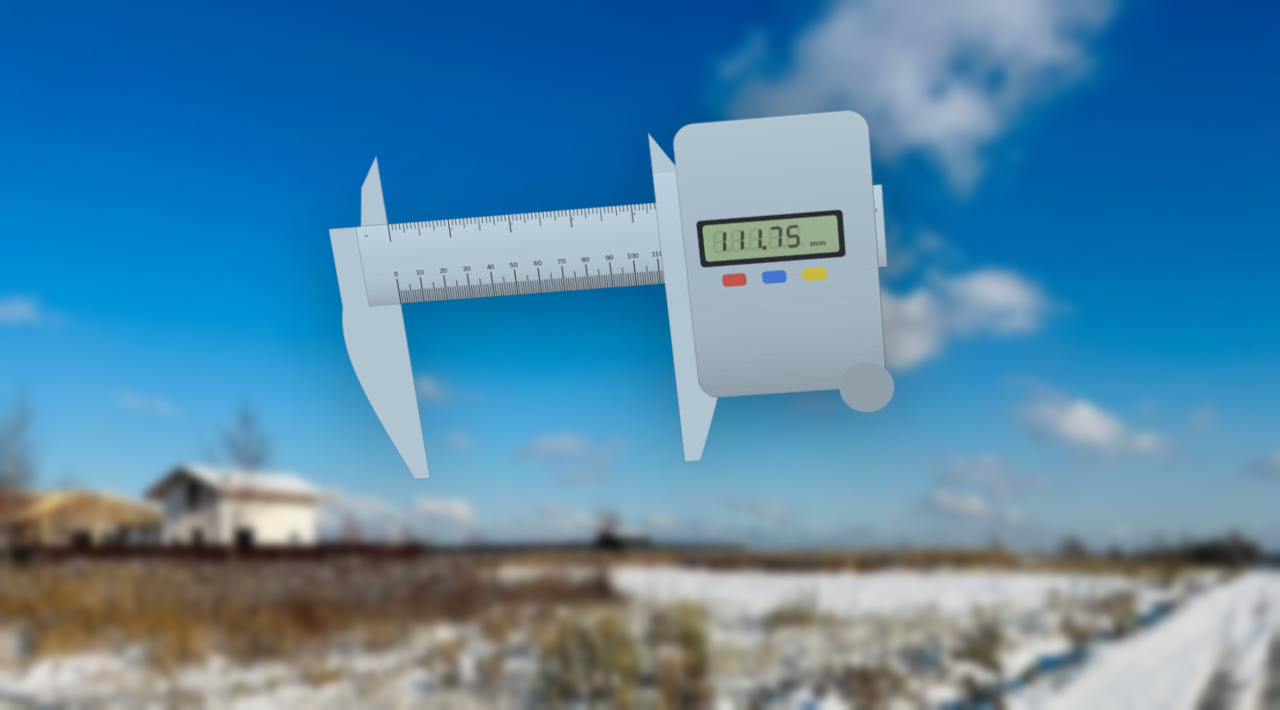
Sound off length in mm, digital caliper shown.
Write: 111.75 mm
